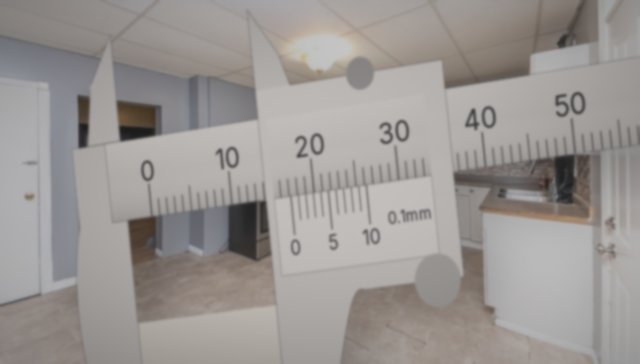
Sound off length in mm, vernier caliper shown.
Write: 17.2 mm
